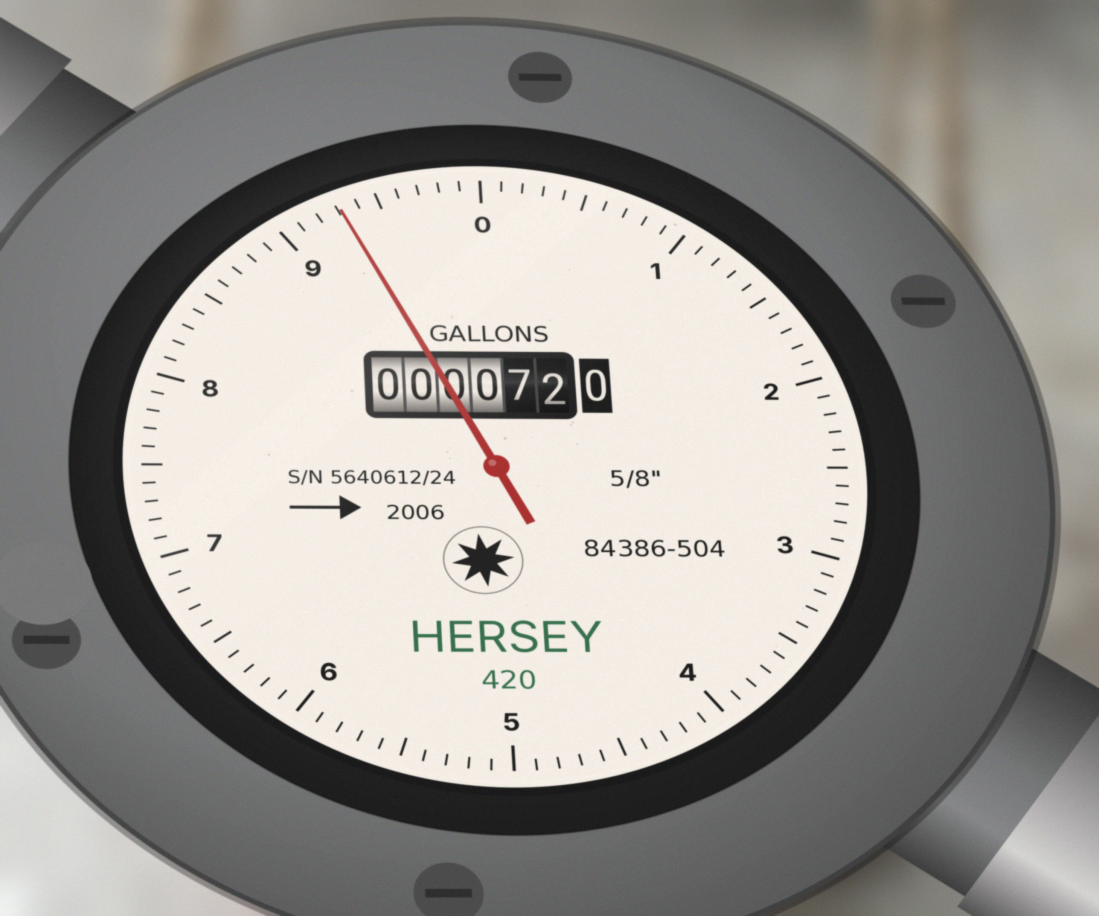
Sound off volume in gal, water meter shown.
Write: 719.3 gal
